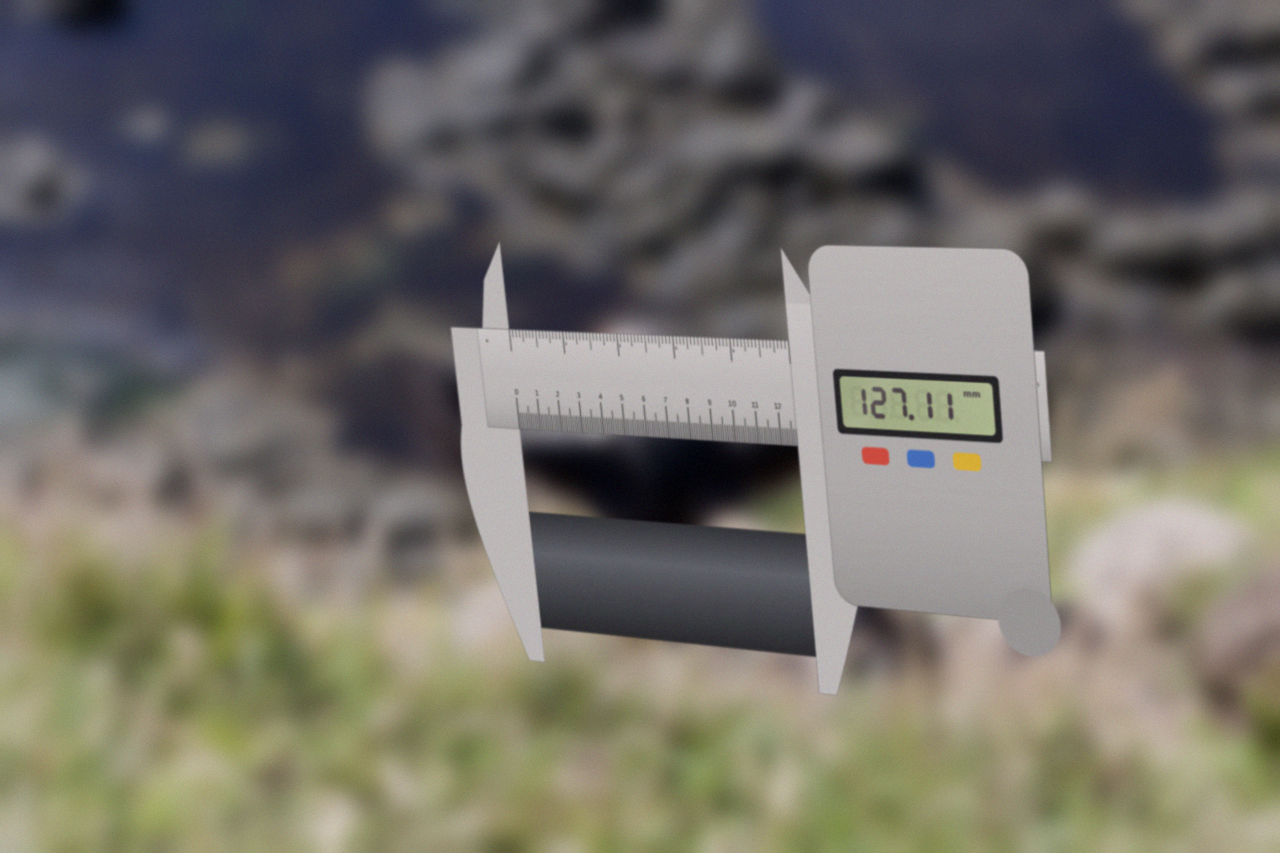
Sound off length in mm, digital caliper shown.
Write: 127.11 mm
